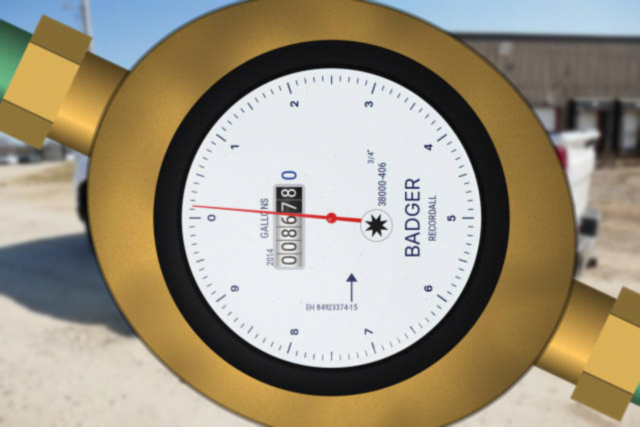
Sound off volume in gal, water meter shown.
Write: 86780.1 gal
